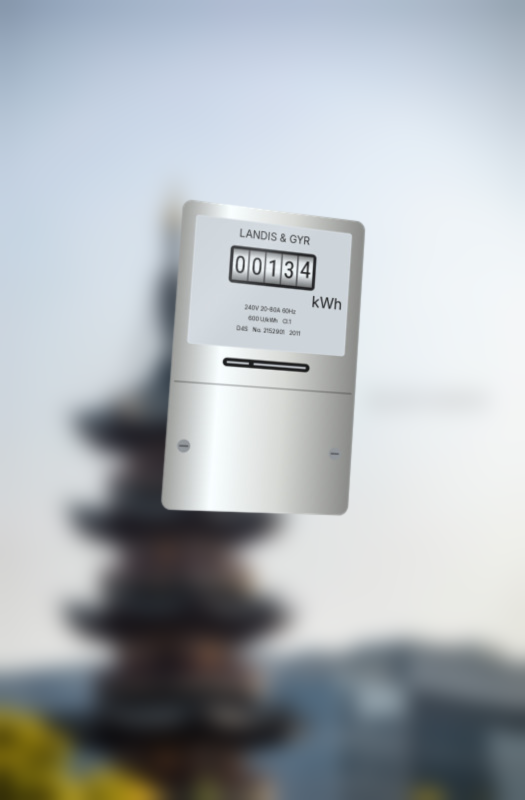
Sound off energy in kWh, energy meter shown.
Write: 134 kWh
